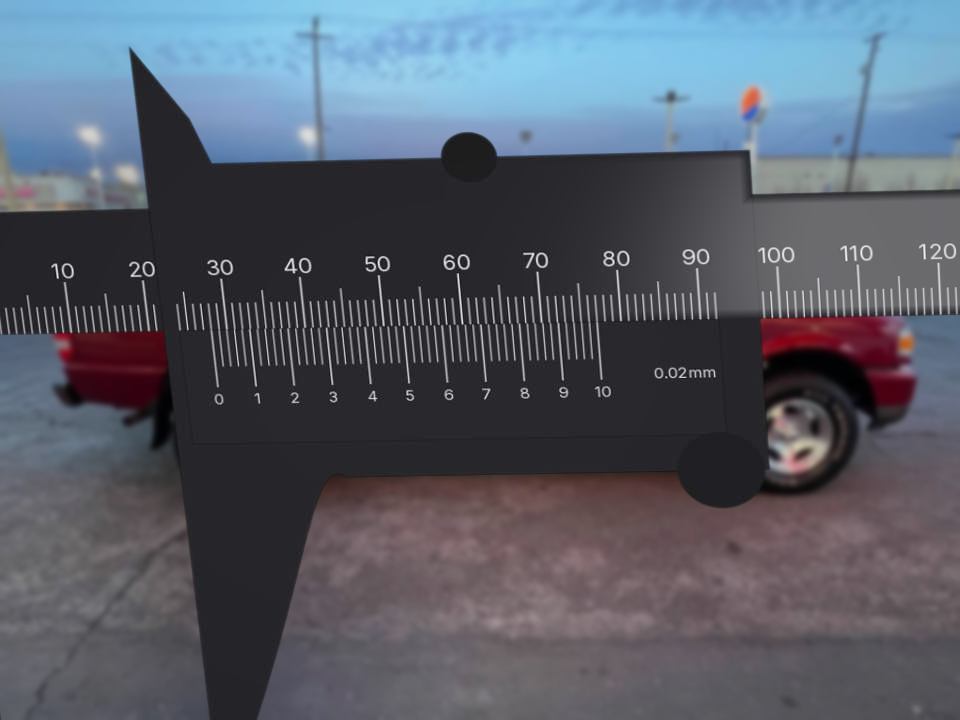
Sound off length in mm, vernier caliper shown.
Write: 28.0 mm
